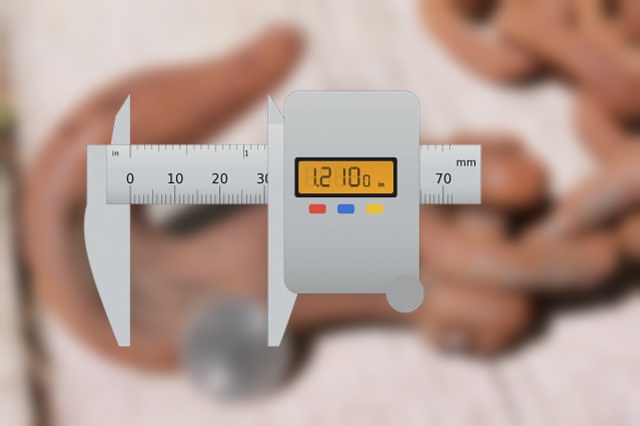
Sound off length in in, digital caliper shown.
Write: 1.2100 in
